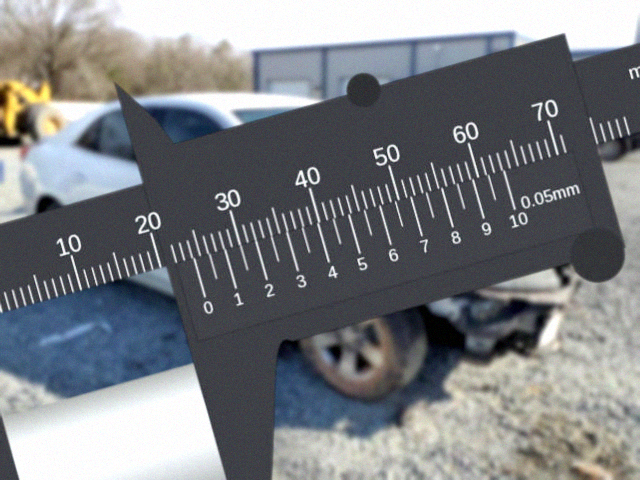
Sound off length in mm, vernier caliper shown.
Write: 24.2 mm
